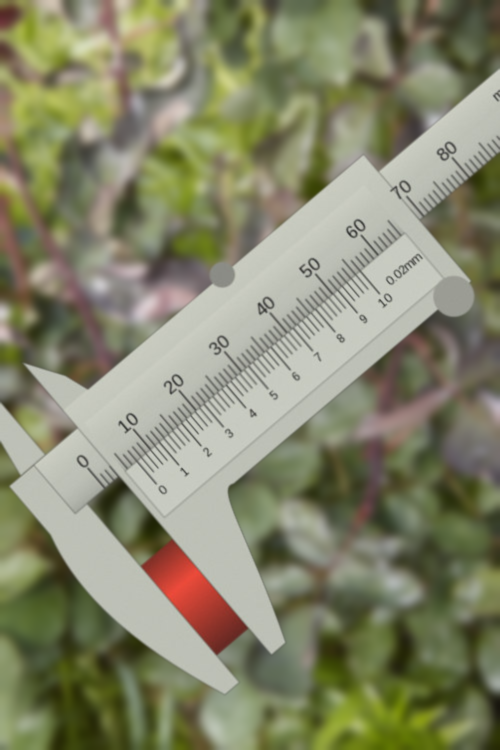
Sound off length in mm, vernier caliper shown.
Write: 7.0 mm
